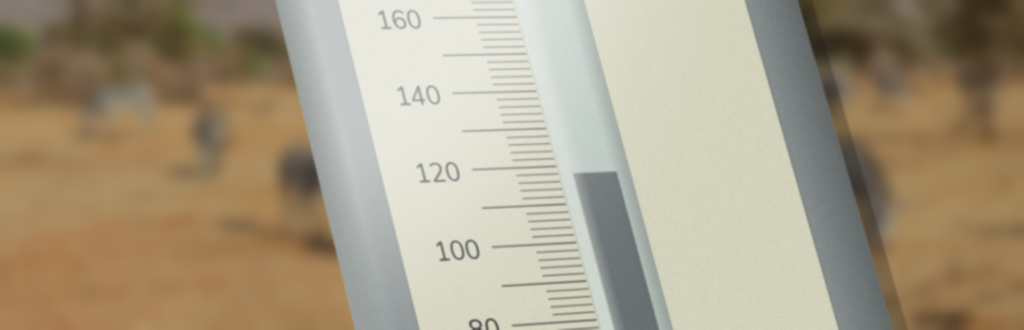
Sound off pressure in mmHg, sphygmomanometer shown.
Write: 118 mmHg
